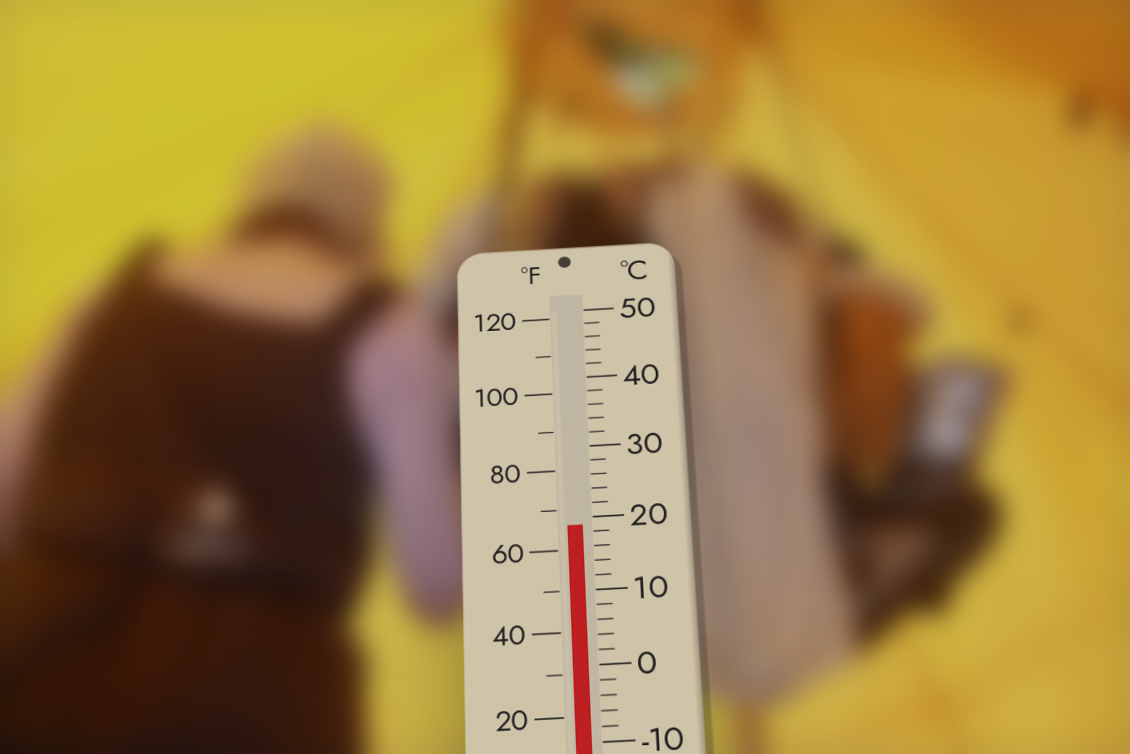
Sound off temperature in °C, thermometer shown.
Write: 19 °C
